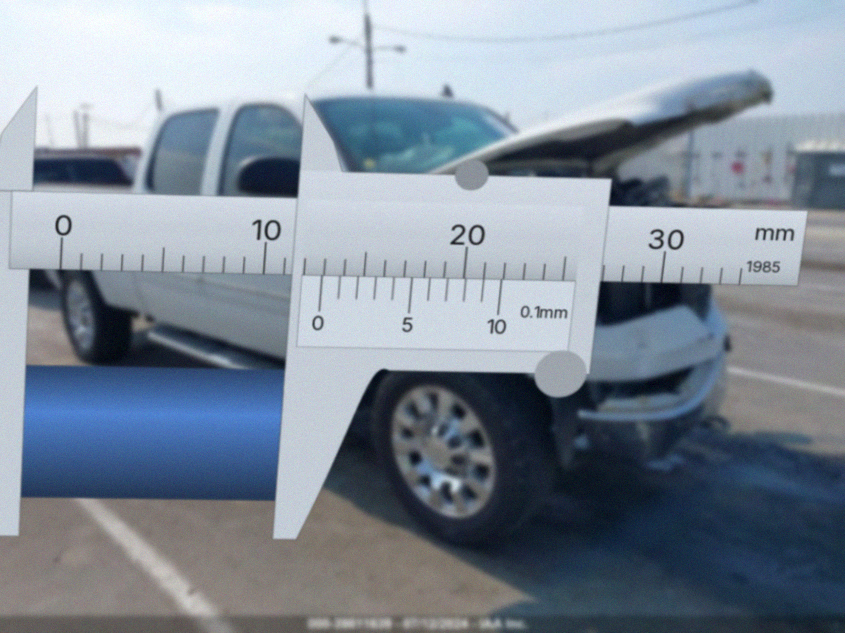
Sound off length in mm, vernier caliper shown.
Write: 12.9 mm
